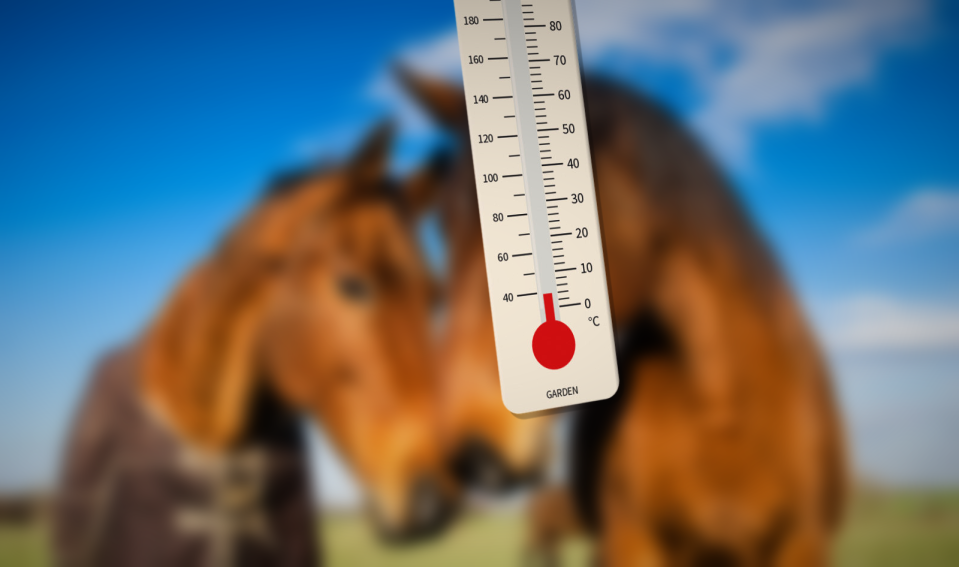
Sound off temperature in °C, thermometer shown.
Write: 4 °C
